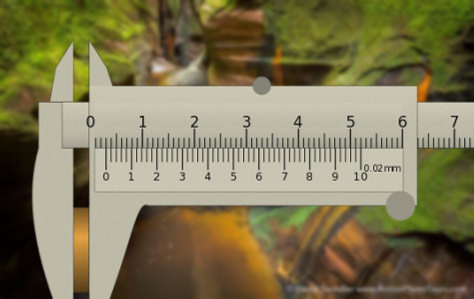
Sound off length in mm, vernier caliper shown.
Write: 3.0 mm
